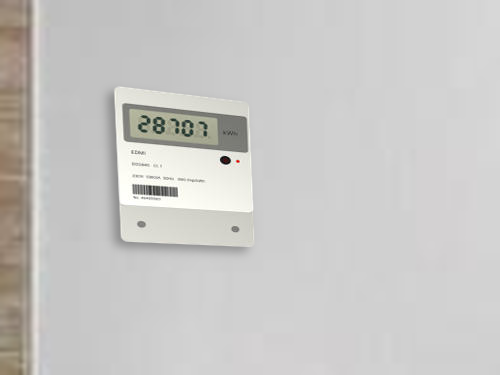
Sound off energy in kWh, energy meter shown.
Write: 28707 kWh
